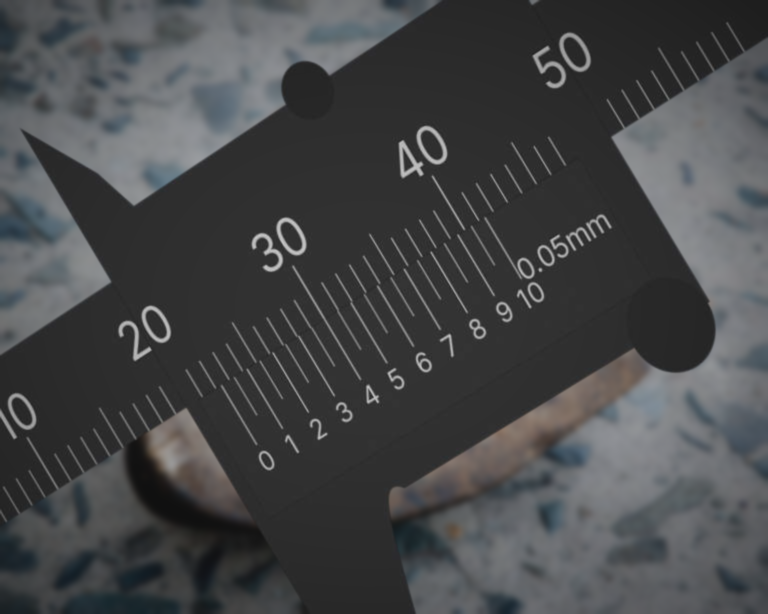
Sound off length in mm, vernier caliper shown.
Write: 22.4 mm
